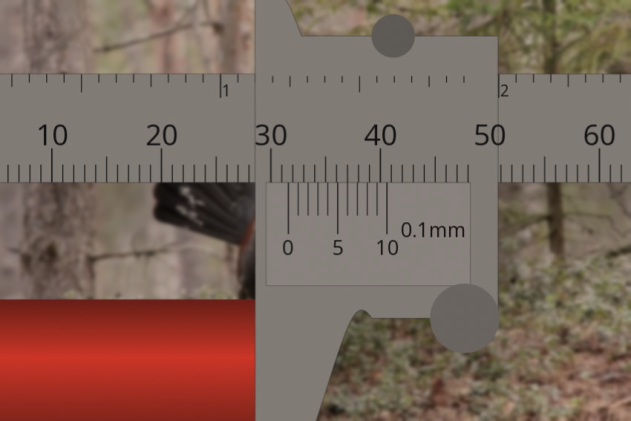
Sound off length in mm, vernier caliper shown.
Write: 31.6 mm
